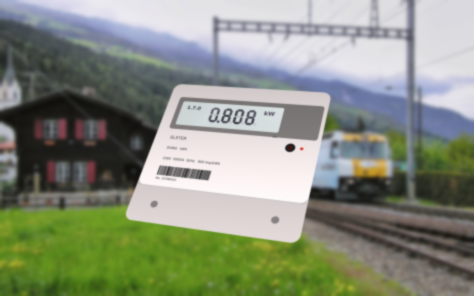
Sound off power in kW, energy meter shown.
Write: 0.808 kW
